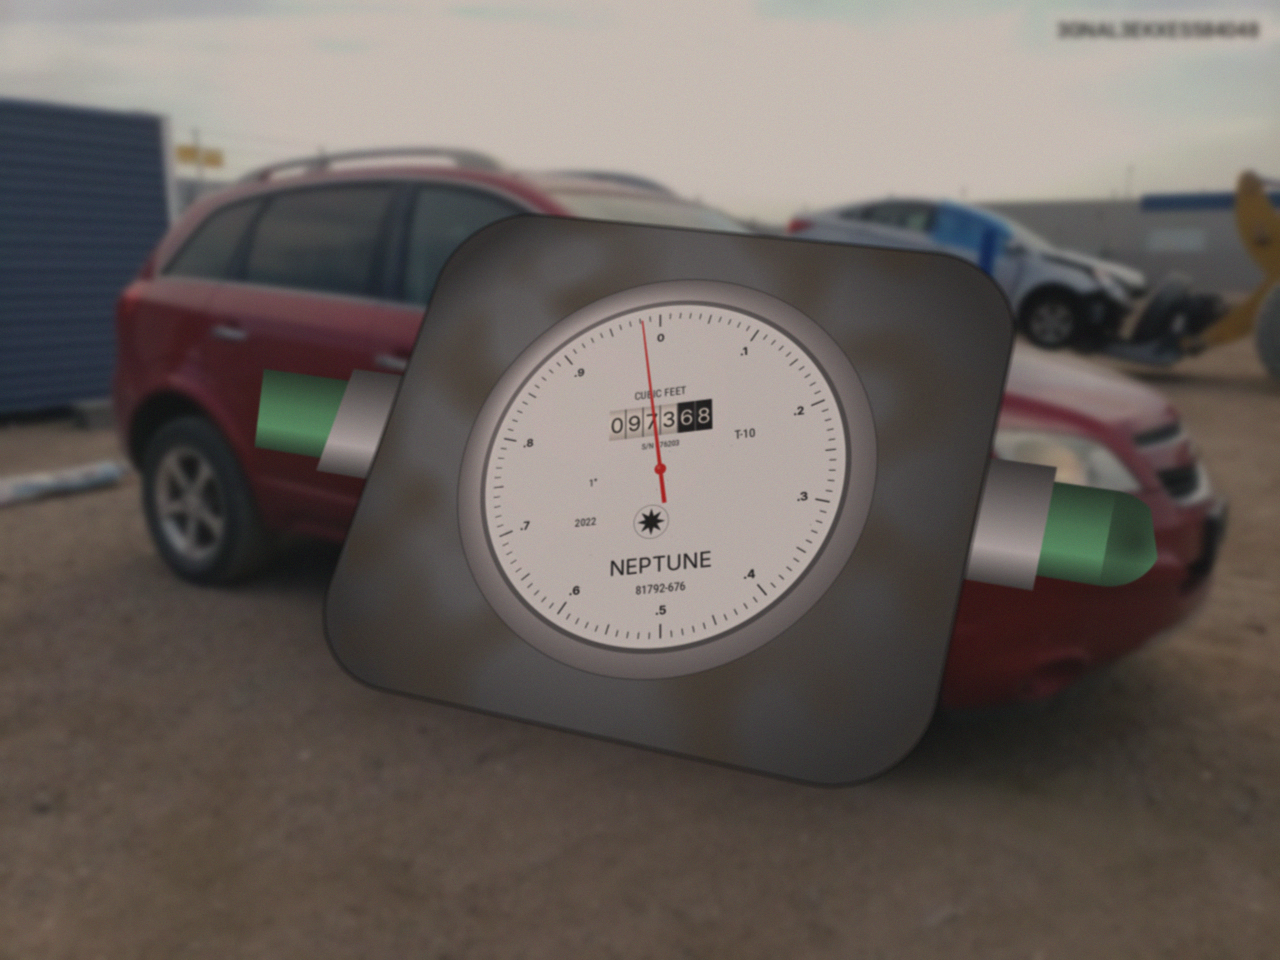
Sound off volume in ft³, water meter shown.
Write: 97367.98 ft³
